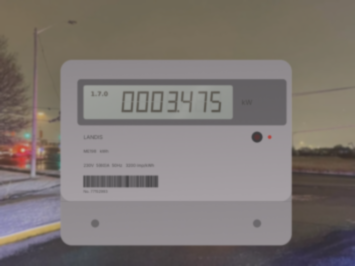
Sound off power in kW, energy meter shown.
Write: 3.475 kW
